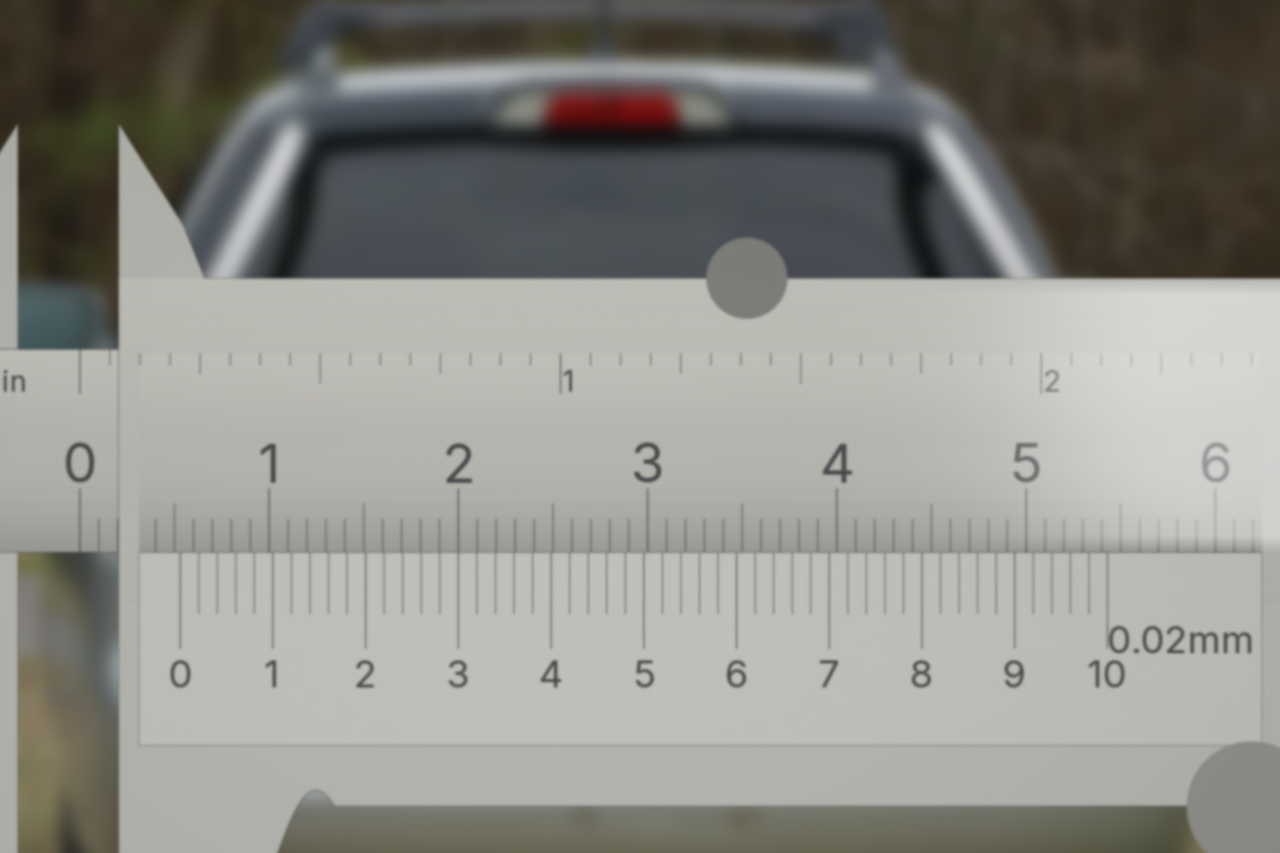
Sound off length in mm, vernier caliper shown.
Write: 5.3 mm
